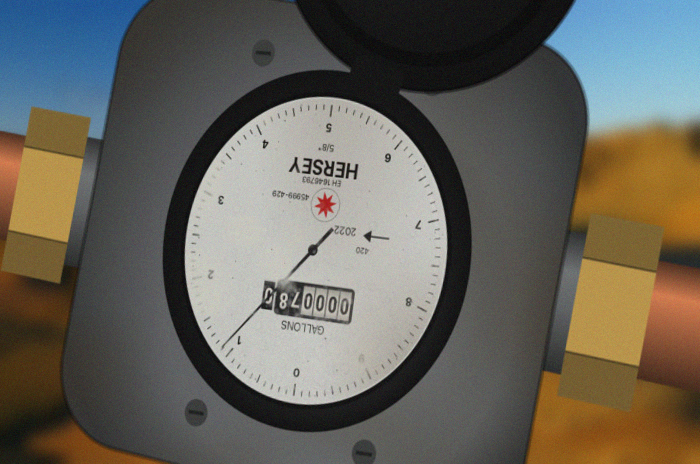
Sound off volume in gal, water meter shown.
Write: 781.1 gal
